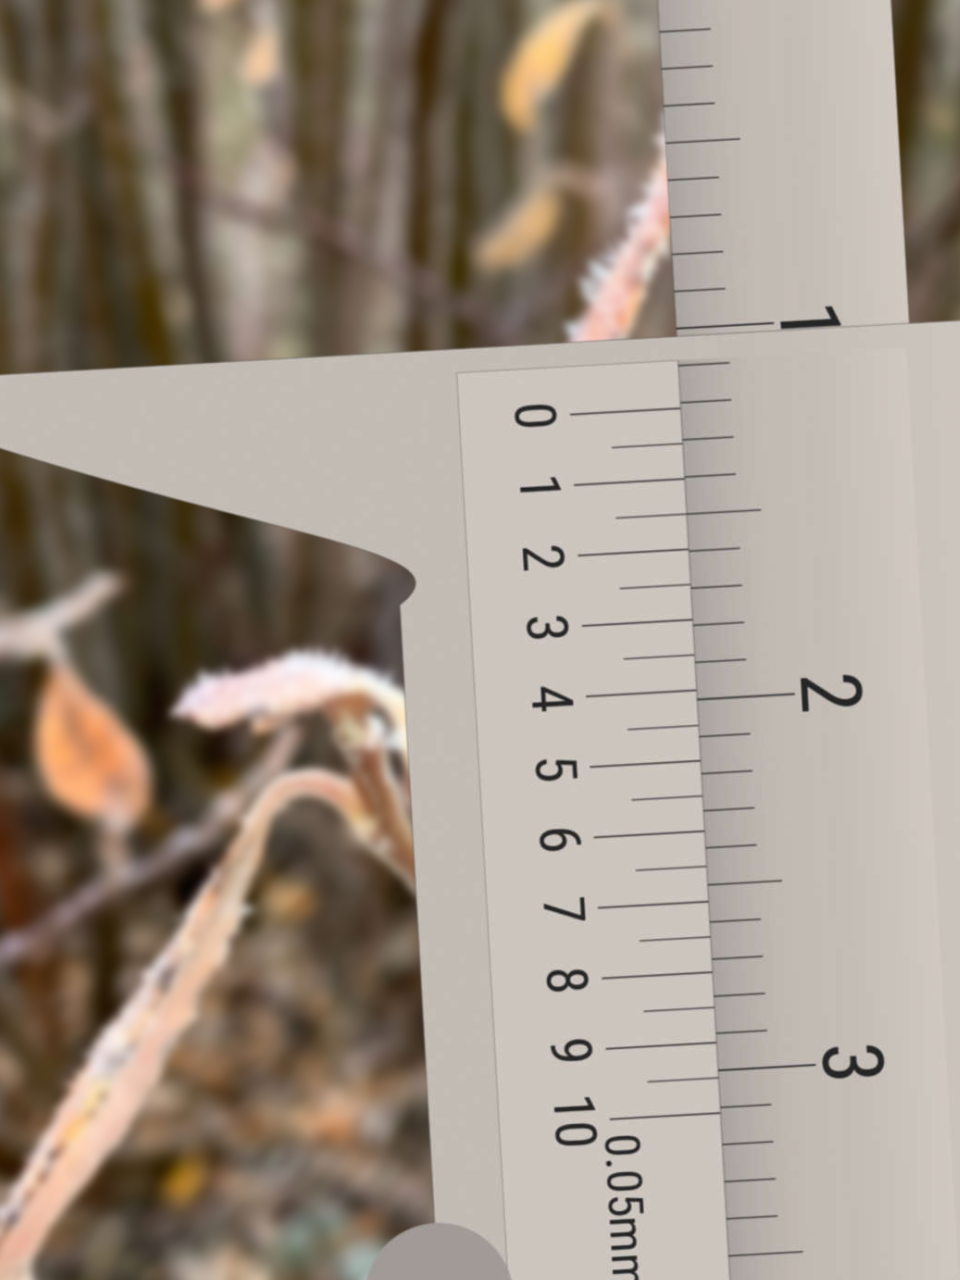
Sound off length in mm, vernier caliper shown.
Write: 12.15 mm
